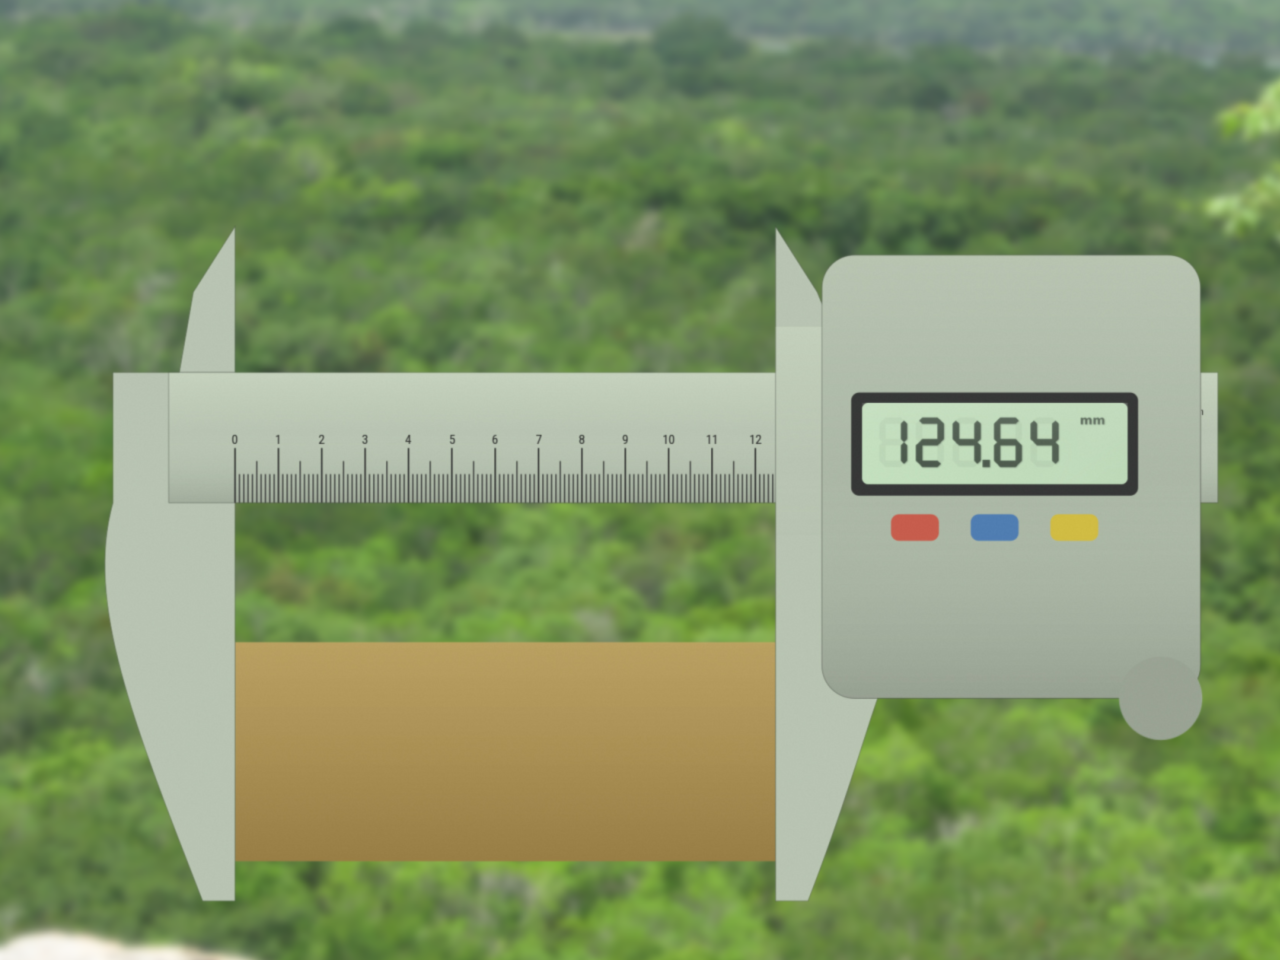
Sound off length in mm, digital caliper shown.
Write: 124.64 mm
